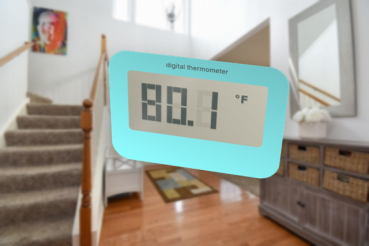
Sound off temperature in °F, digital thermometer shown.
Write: 80.1 °F
